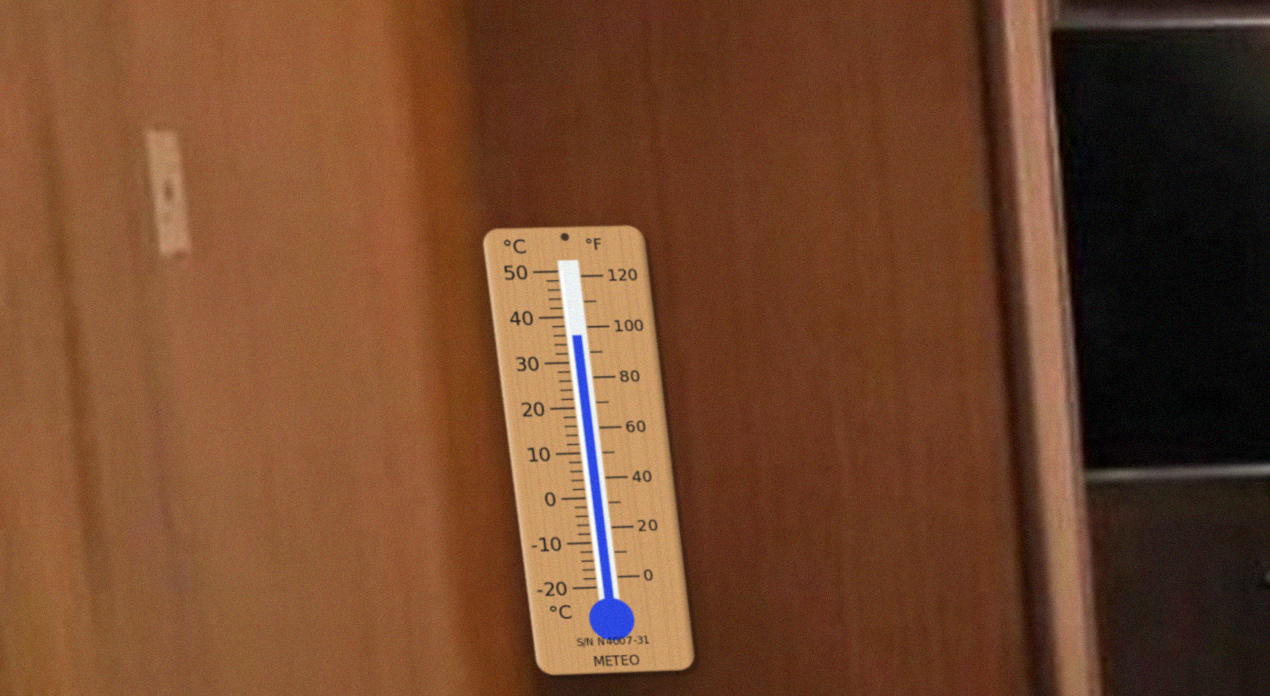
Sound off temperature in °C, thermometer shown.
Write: 36 °C
